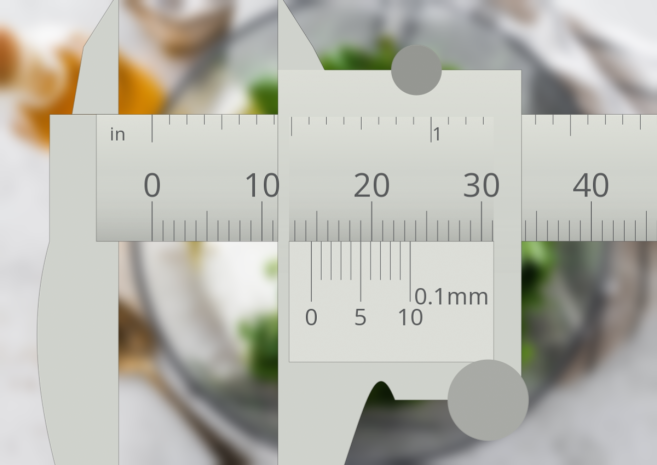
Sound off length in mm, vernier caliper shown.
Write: 14.5 mm
